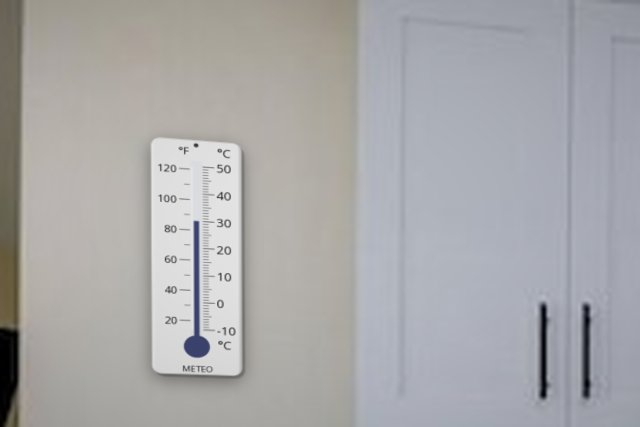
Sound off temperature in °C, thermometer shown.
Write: 30 °C
